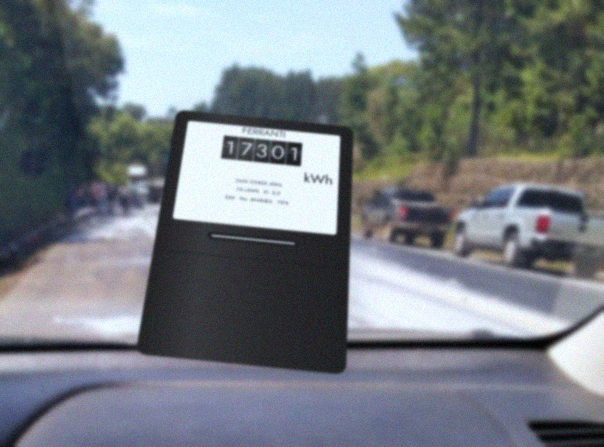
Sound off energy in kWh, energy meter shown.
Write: 17301 kWh
